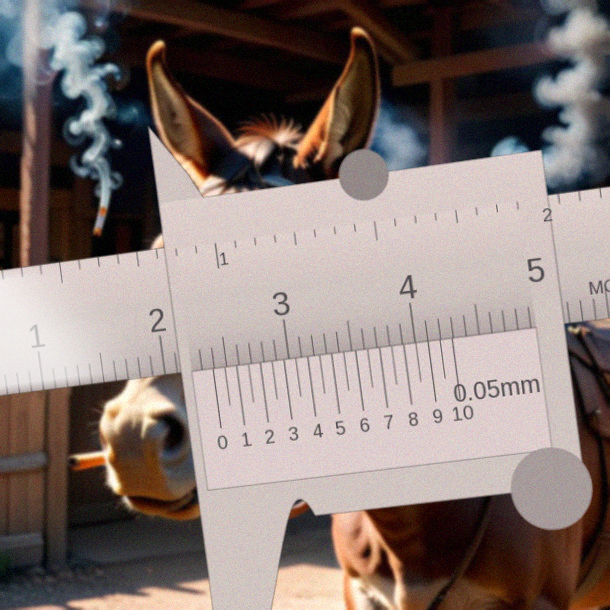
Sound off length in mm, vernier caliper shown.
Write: 23.9 mm
